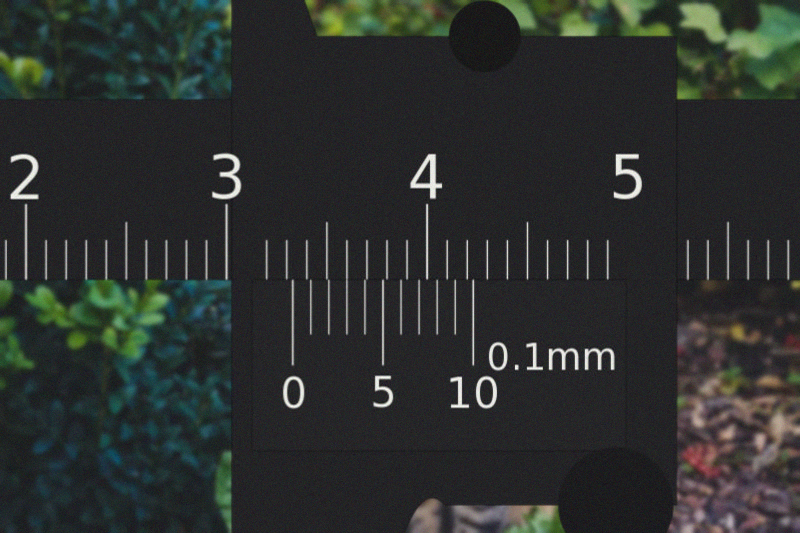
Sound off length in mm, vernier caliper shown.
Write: 33.3 mm
